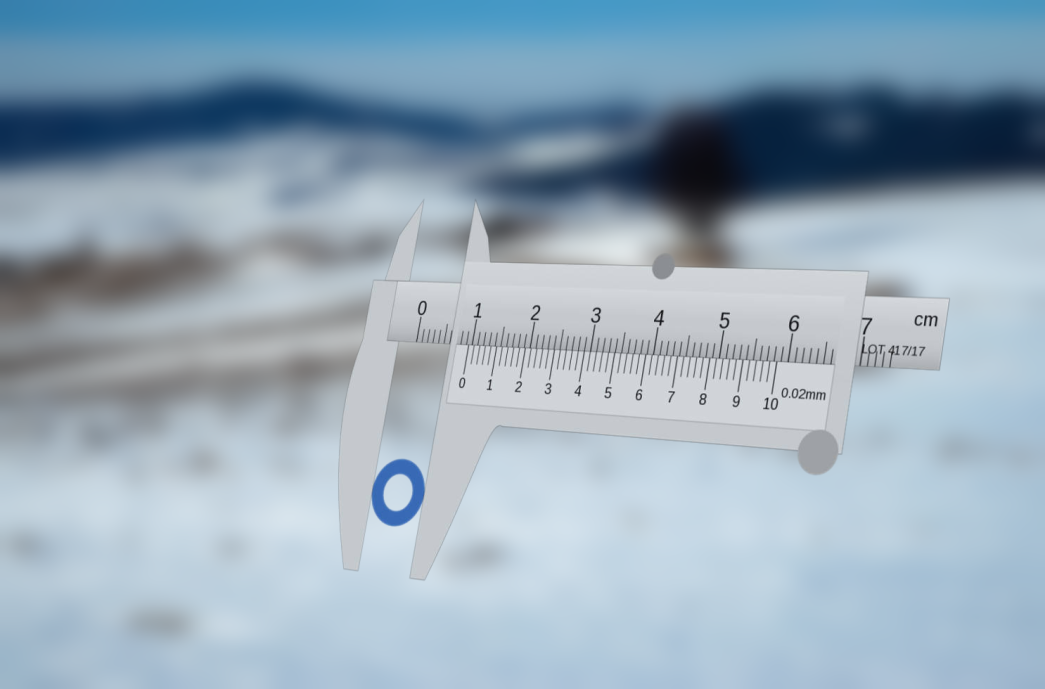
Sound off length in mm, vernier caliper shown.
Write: 9.4 mm
